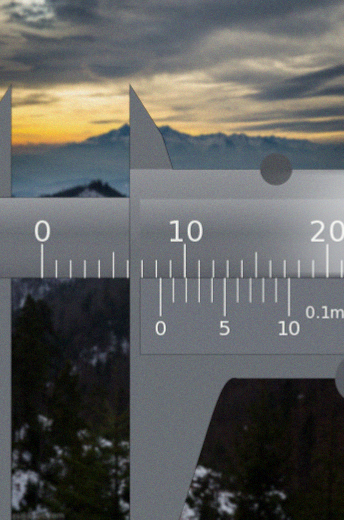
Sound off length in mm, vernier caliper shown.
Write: 8.3 mm
